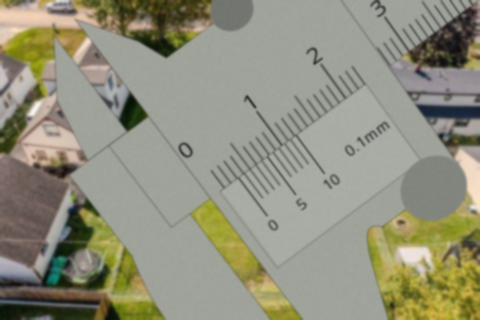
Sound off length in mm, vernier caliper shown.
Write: 3.2 mm
